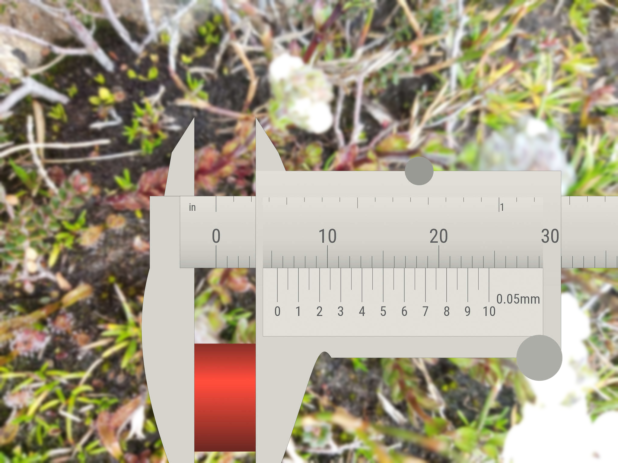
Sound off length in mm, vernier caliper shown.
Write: 5.5 mm
